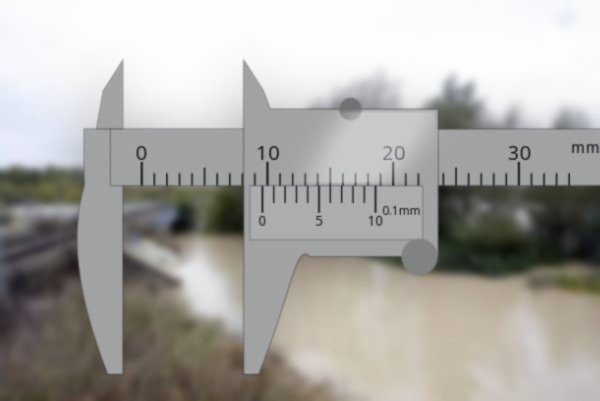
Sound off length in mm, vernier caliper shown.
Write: 9.6 mm
